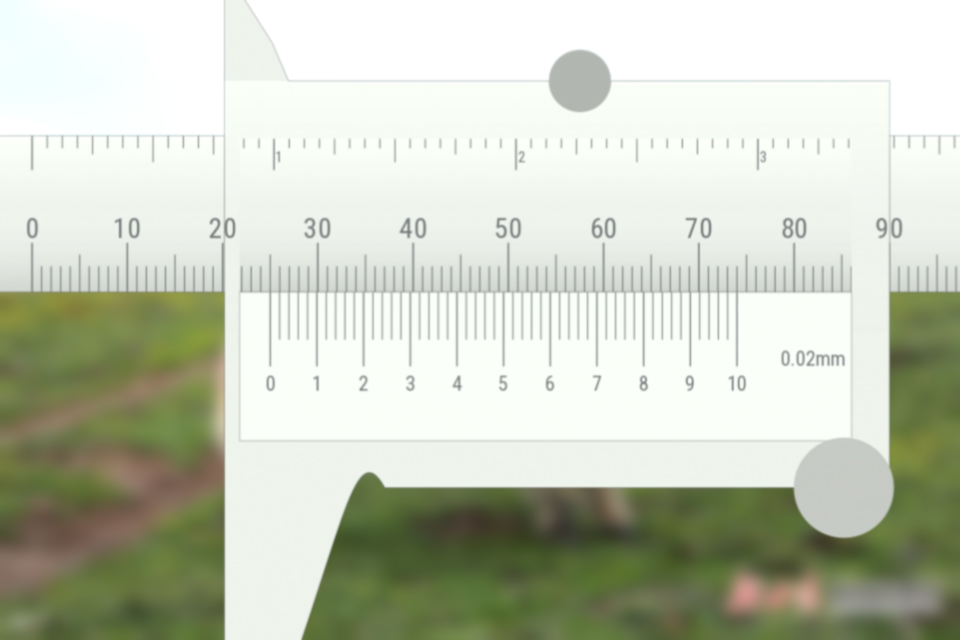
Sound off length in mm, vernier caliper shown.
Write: 25.0 mm
